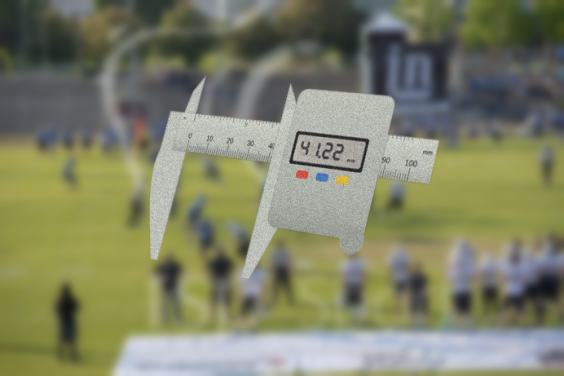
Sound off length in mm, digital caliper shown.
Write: 41.22 mm
